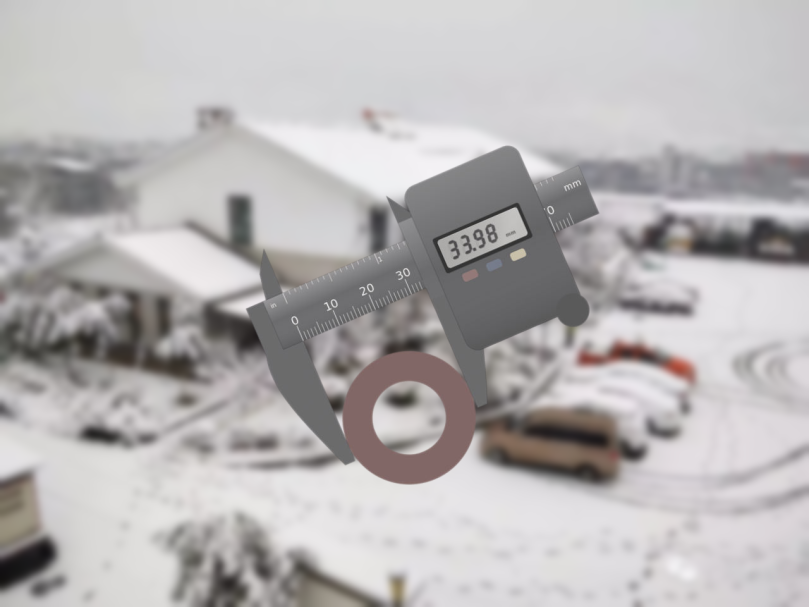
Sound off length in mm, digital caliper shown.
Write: 33.98 mm
